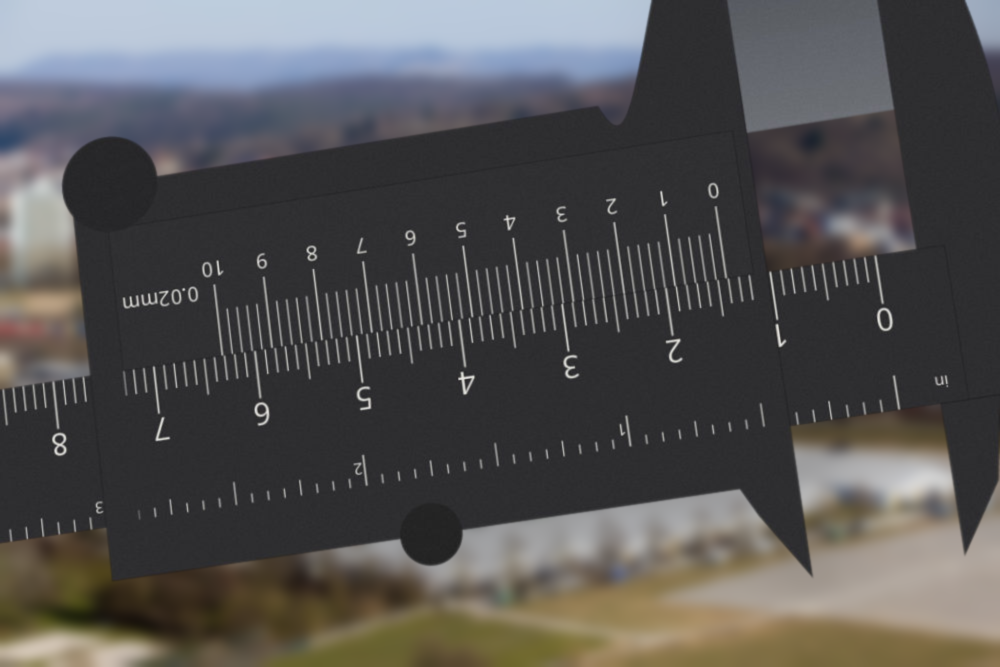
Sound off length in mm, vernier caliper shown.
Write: 14.2 mm
